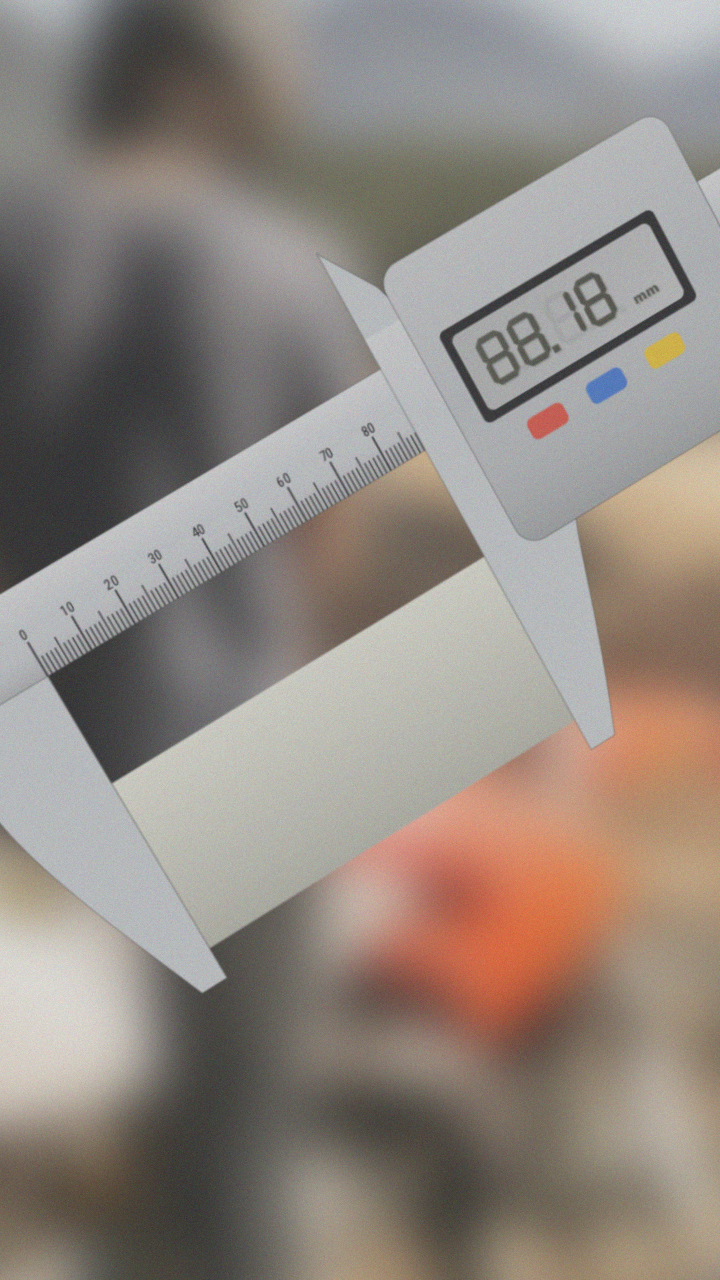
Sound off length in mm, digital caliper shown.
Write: 88.18 mm
